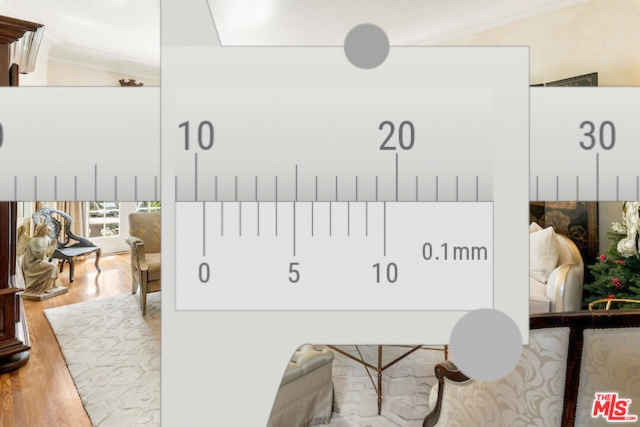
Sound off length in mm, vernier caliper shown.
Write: 10.4 mm
